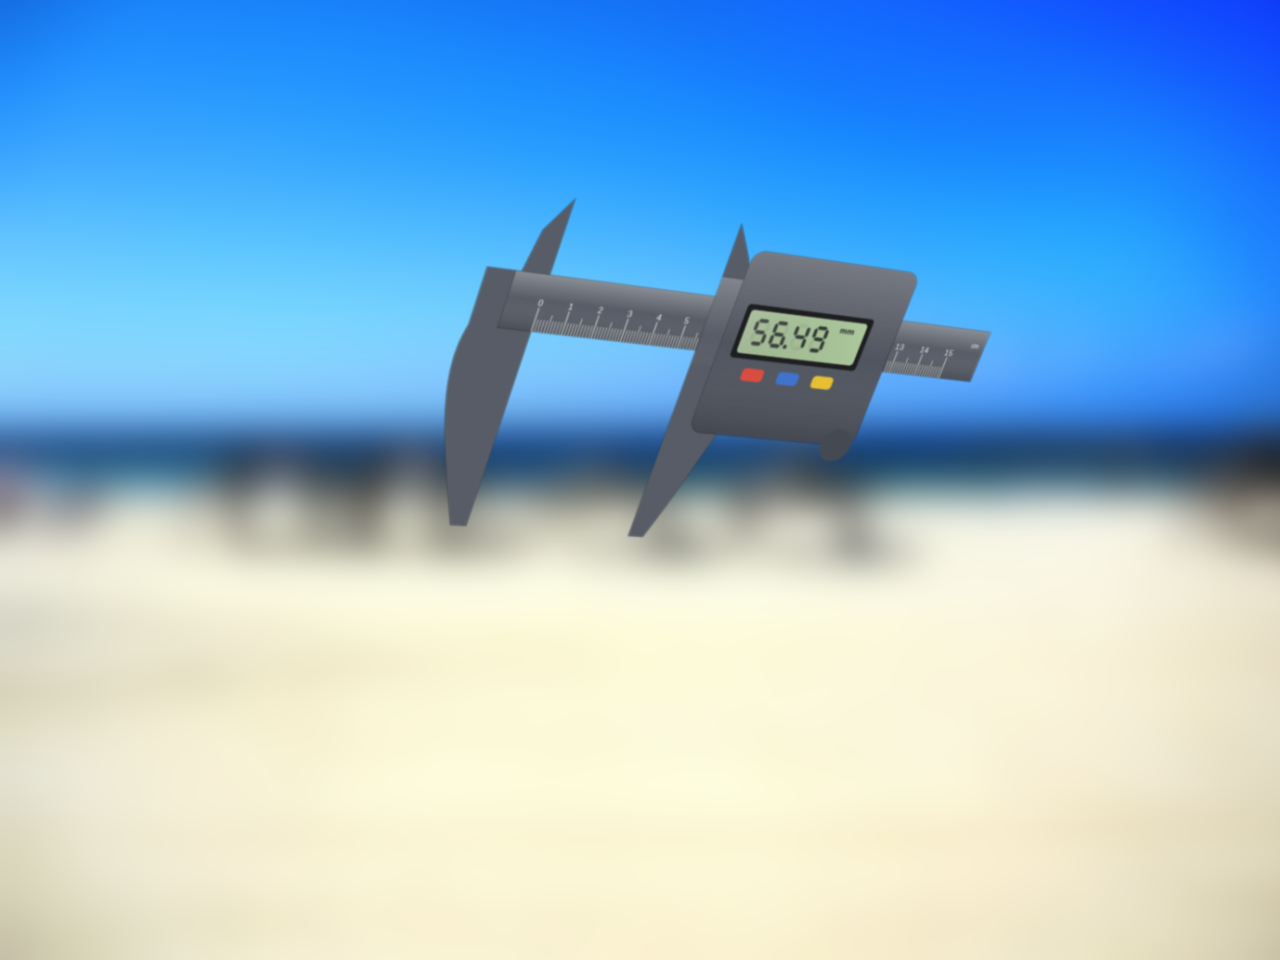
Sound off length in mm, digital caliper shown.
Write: 56.49 mm
